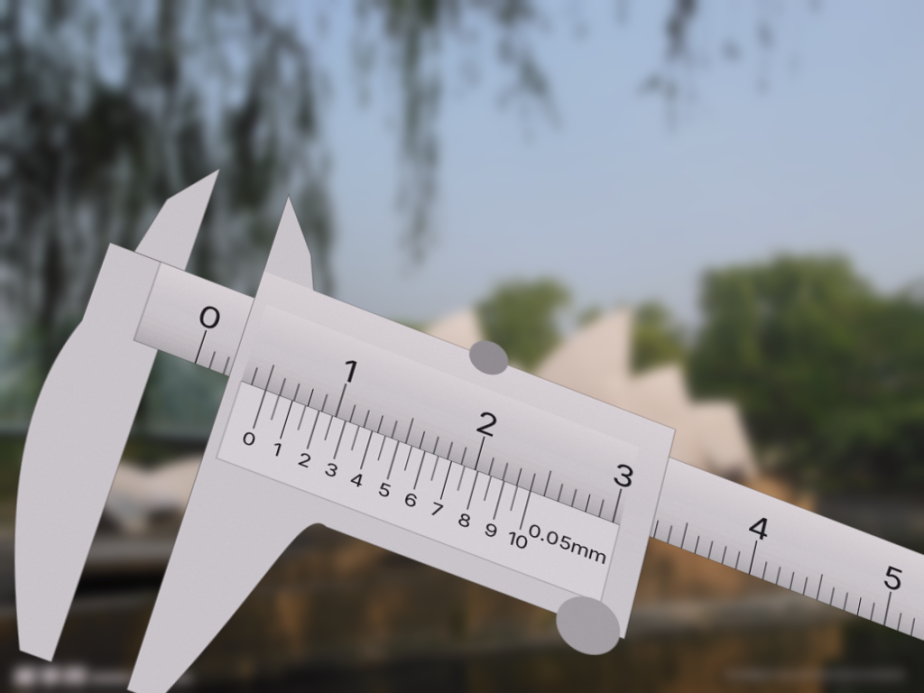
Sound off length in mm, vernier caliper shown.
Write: 5.0 mm
